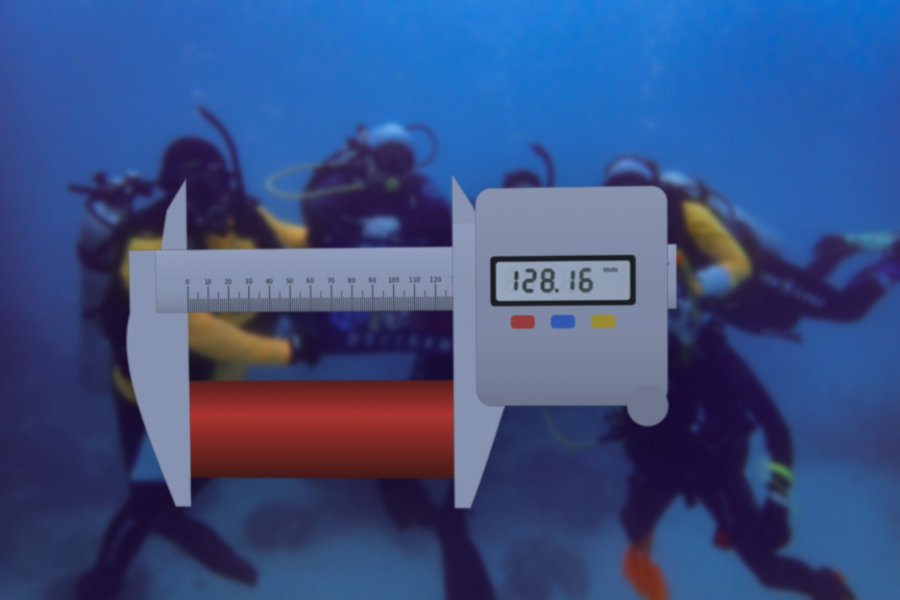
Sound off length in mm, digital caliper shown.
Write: 128.16 mm
